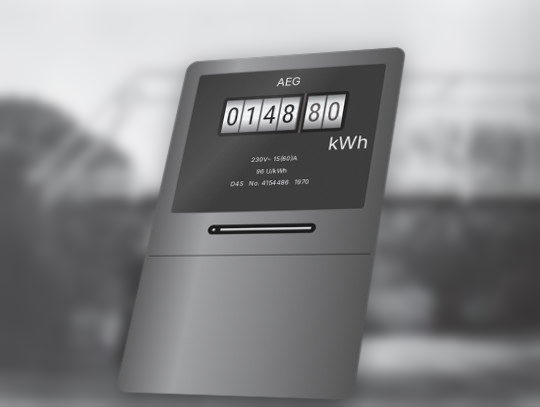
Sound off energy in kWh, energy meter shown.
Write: 148.80 kWh
